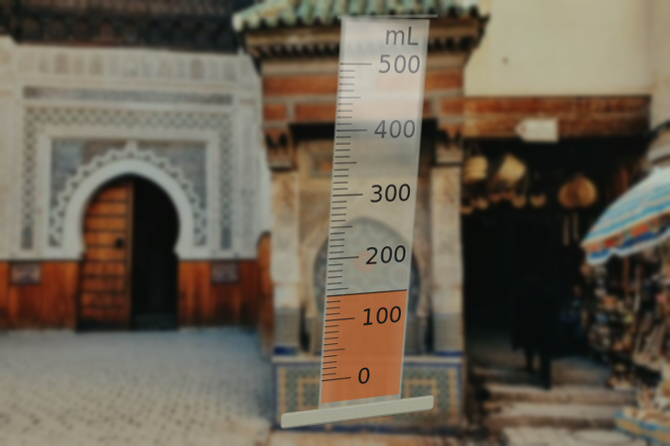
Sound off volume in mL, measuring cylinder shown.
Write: 140 mL
